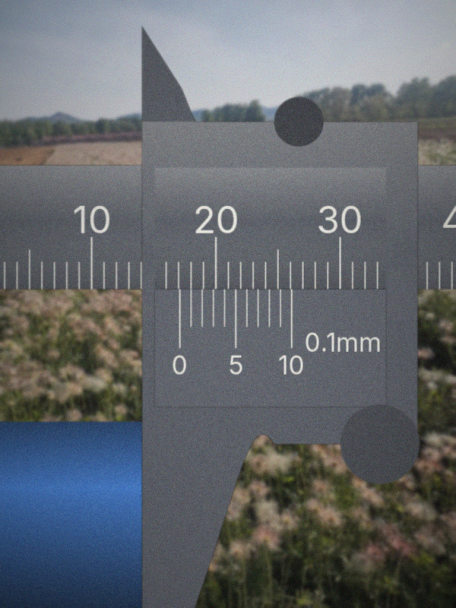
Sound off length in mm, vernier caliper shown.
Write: 17.1 mm
